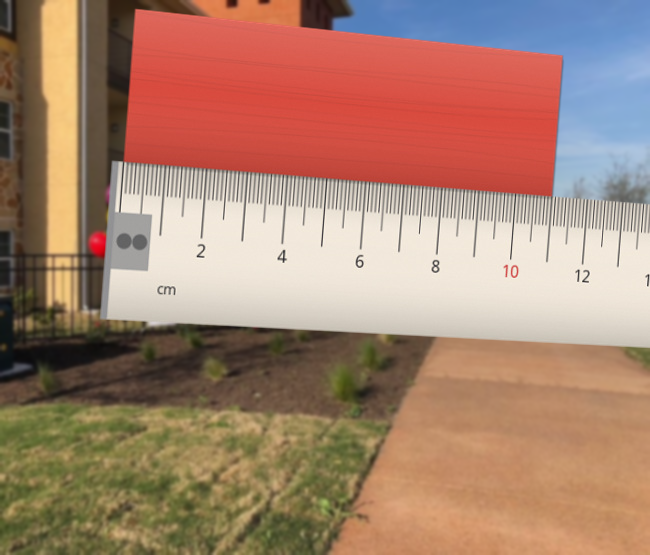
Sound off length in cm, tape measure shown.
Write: 11 cm
